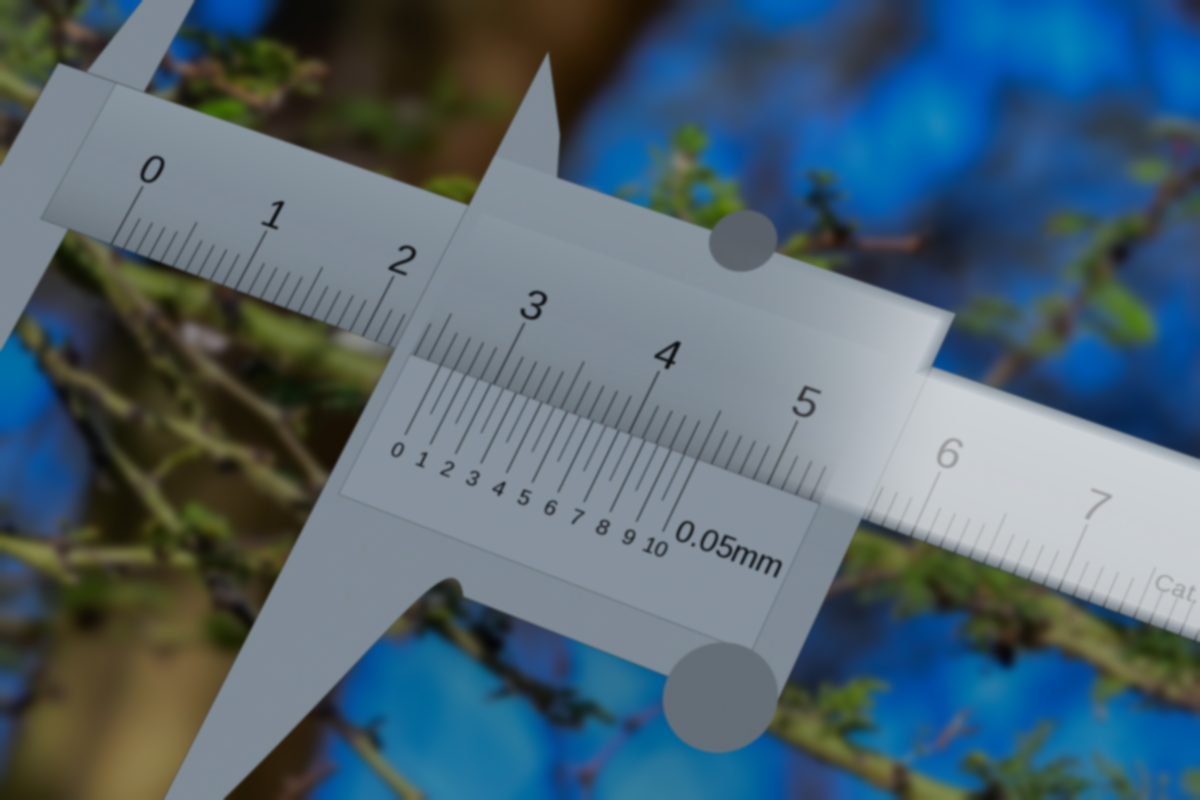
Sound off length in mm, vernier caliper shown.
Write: 26.0 mm
